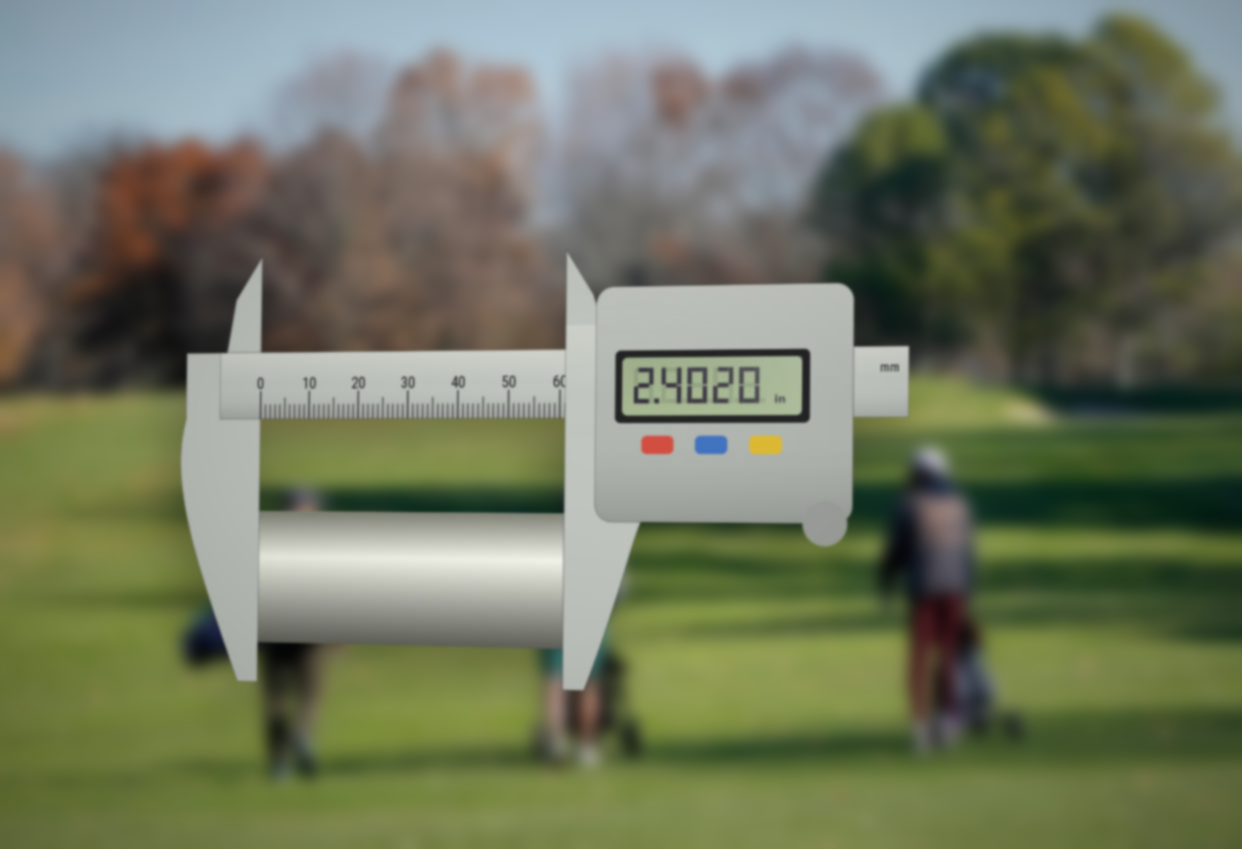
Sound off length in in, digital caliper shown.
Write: 2.4020 in
